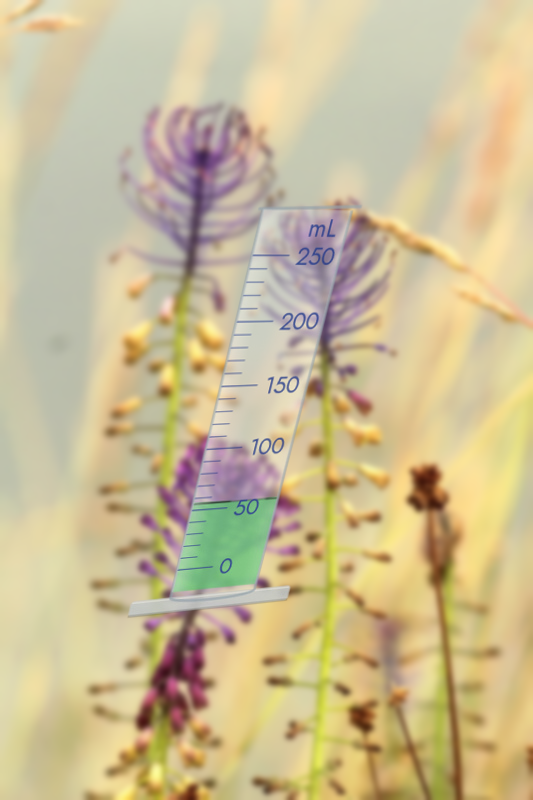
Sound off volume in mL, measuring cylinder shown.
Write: 55 mL
